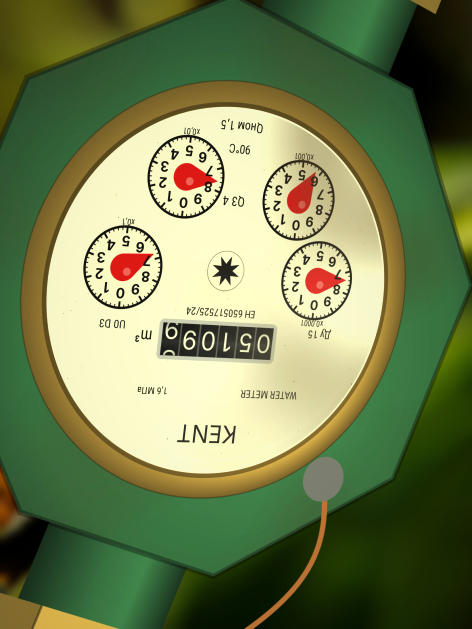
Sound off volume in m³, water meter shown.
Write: 51098.6757 m³
